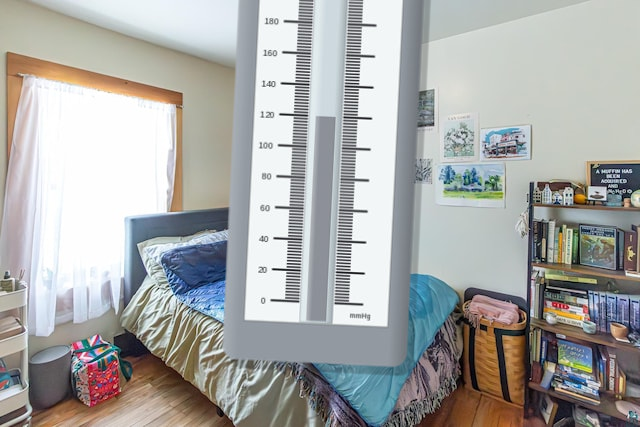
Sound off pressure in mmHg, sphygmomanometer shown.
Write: 120 mmHg
